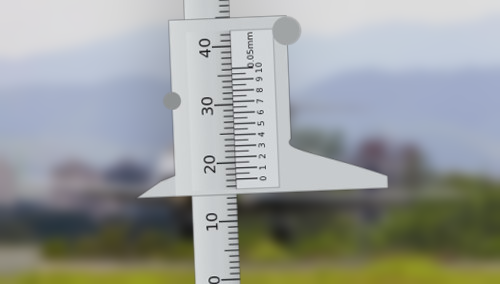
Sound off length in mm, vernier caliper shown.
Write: 17.2 mm
